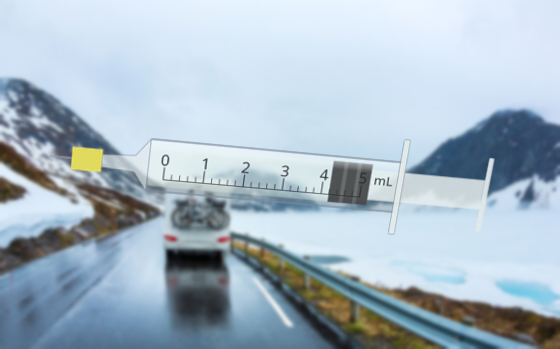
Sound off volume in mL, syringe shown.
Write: 4.2 mL
